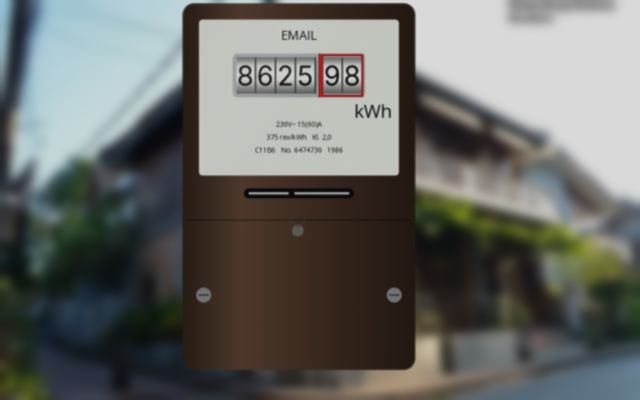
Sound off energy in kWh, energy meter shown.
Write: 8625.98 kWh
